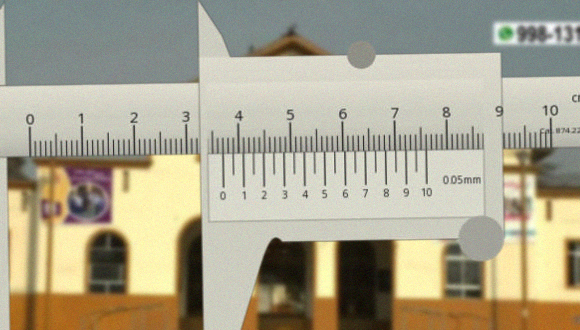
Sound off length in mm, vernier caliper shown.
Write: 37.0 mm
